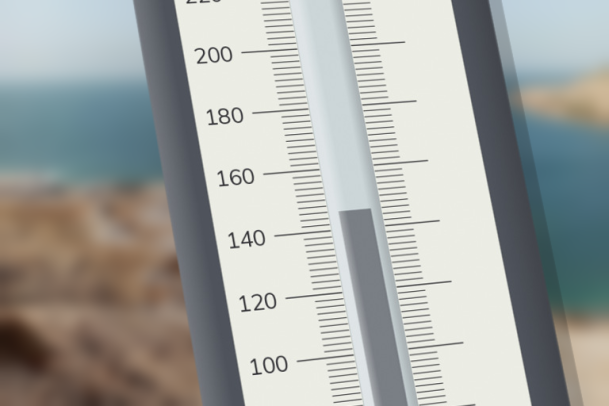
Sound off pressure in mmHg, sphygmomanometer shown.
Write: 146 mmHg
